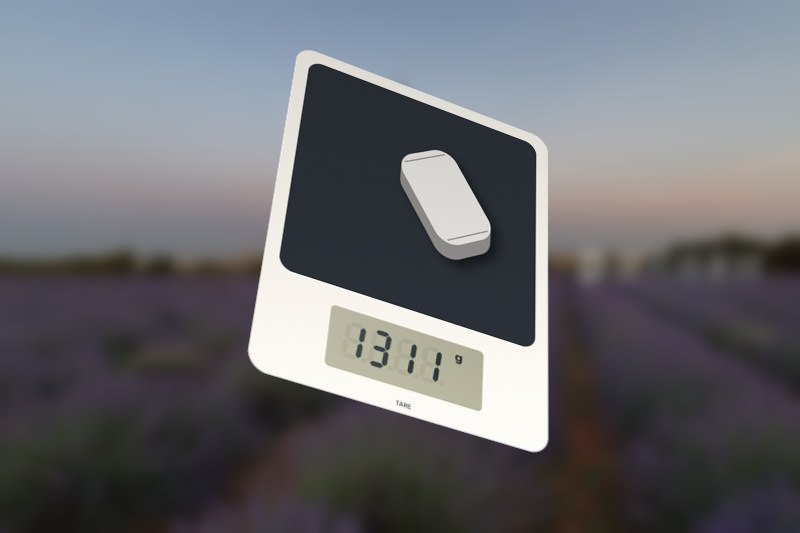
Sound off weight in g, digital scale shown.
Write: 1311 g
